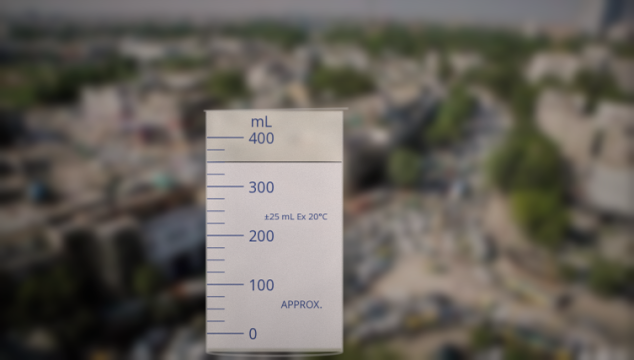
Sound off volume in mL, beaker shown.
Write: 350 mL
